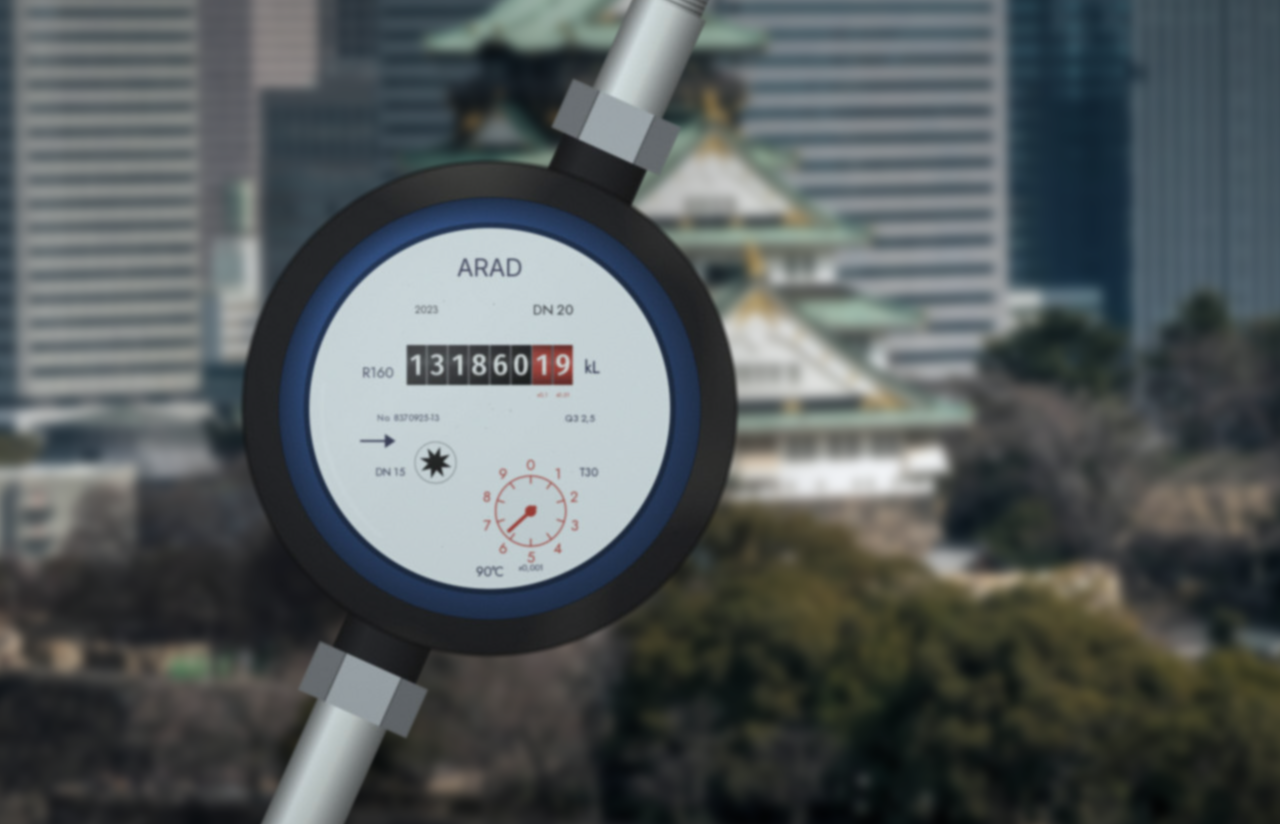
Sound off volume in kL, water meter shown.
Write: 131860.196 kL
